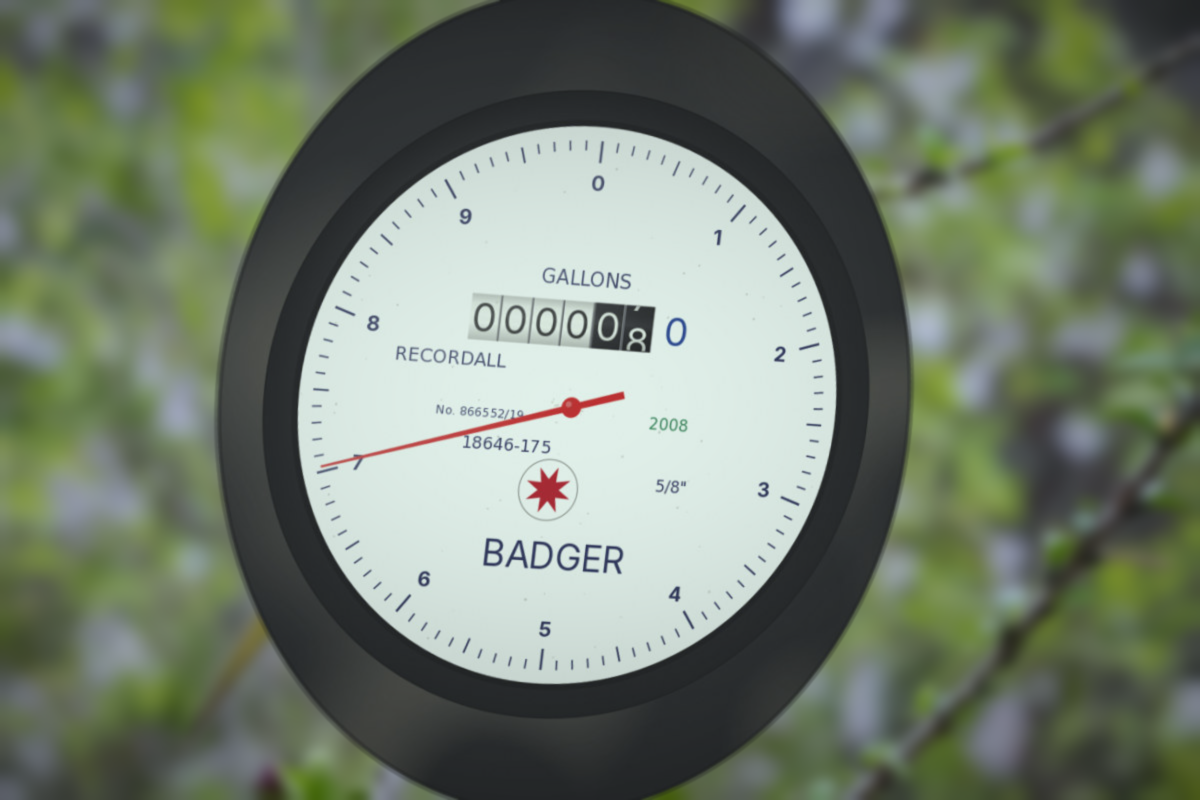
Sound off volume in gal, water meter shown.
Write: 77.0 gal
